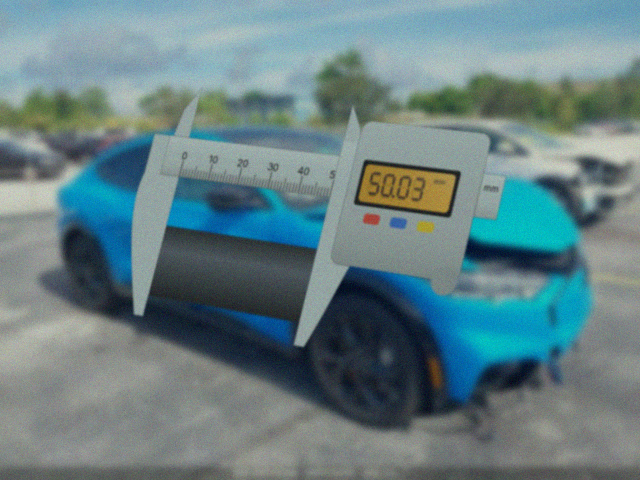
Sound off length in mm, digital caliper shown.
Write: 50.03 mm
